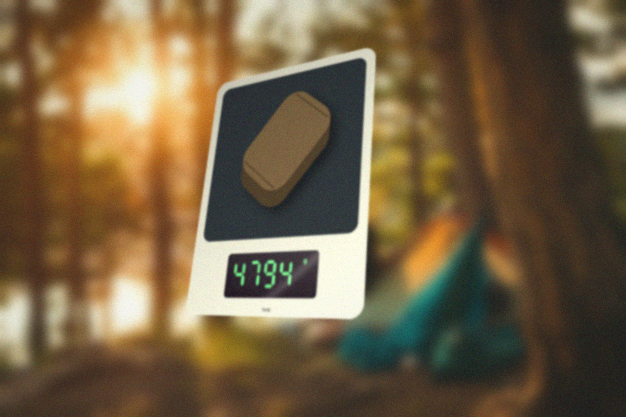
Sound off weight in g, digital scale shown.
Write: 4794 g
